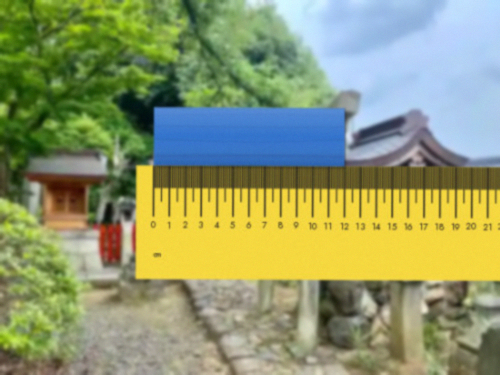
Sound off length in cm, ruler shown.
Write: 12 cm
